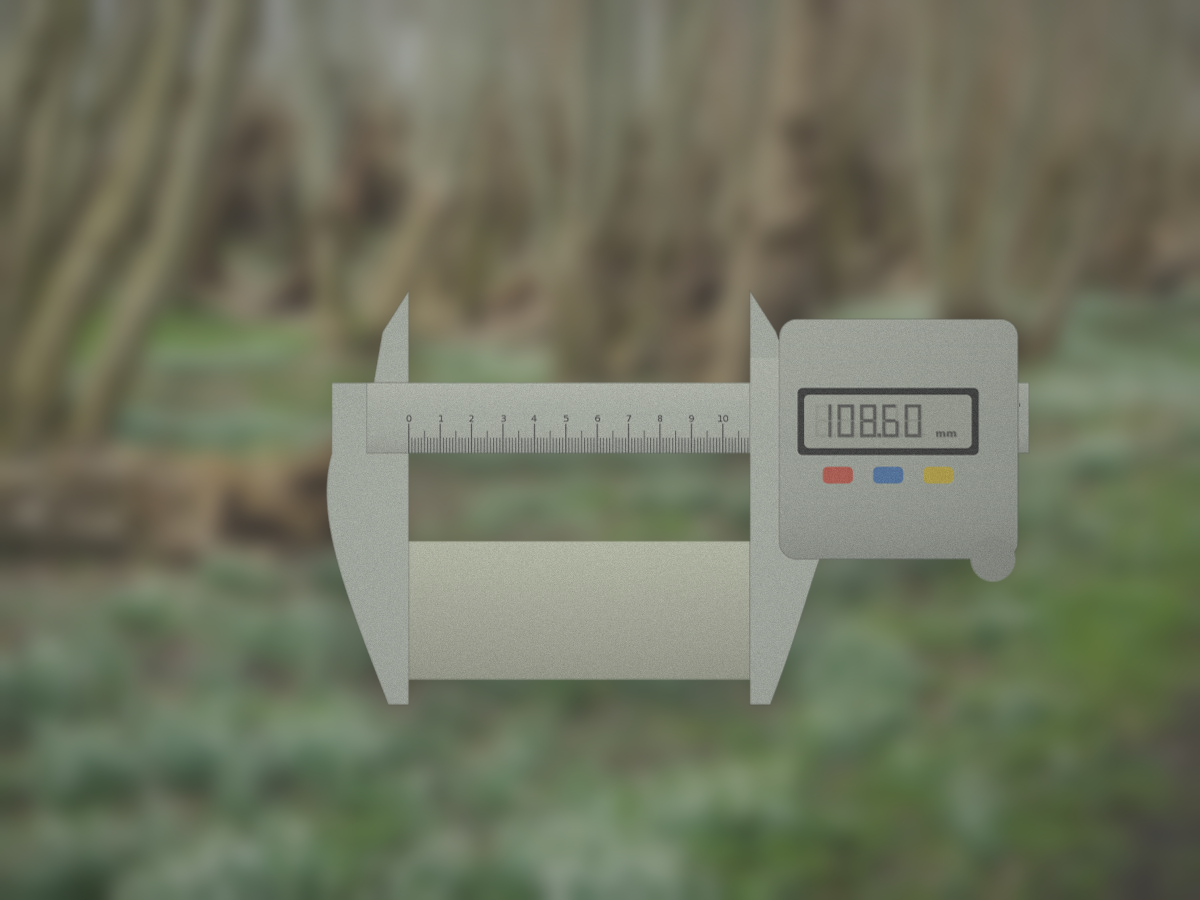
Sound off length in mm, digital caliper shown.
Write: 108.60 mm
